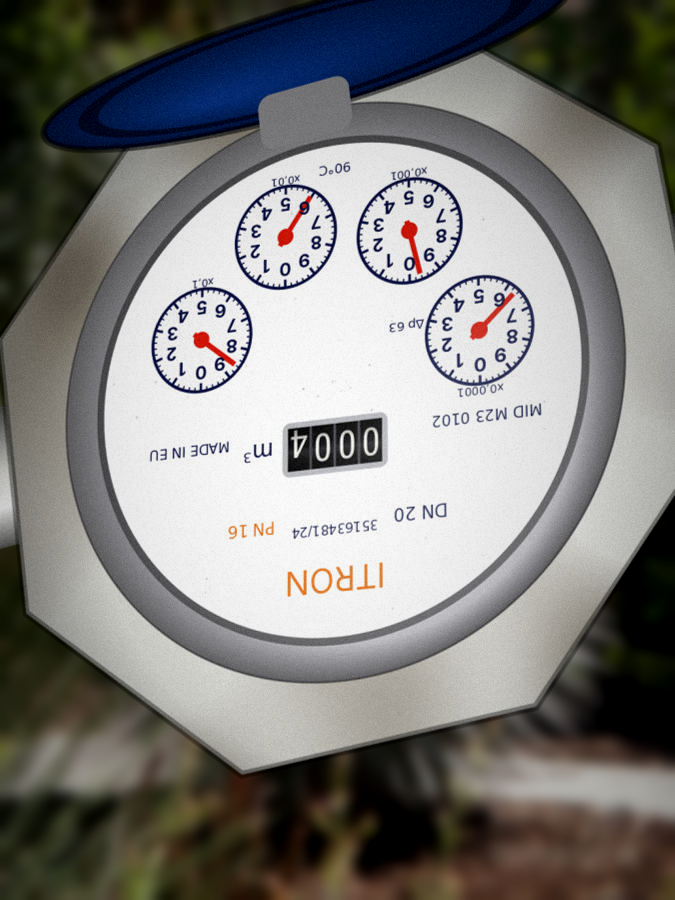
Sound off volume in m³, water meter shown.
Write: 3.8596 m³
